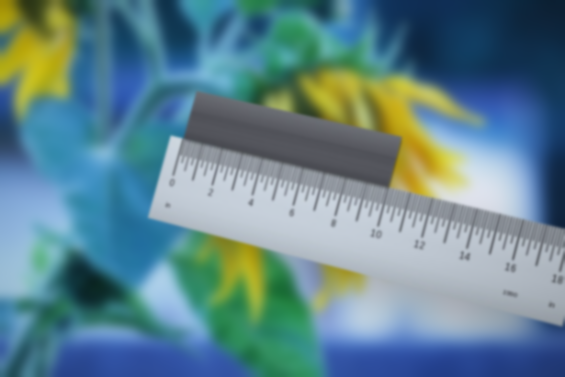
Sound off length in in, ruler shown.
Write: 10 in
